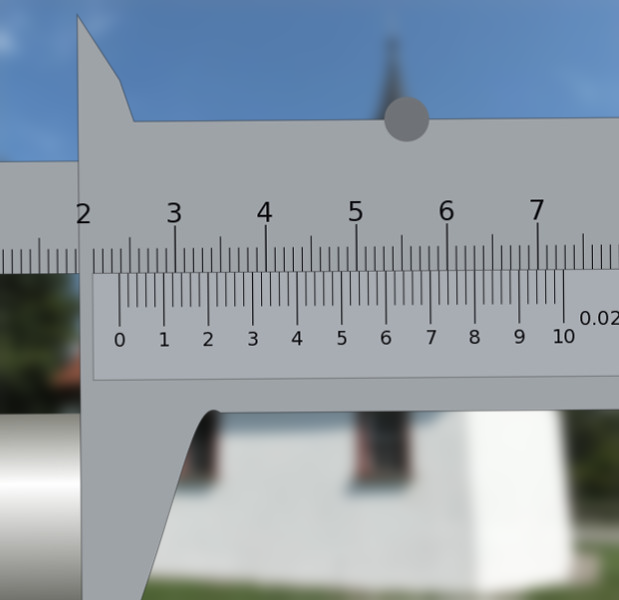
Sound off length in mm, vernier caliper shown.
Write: 23.8 mm
